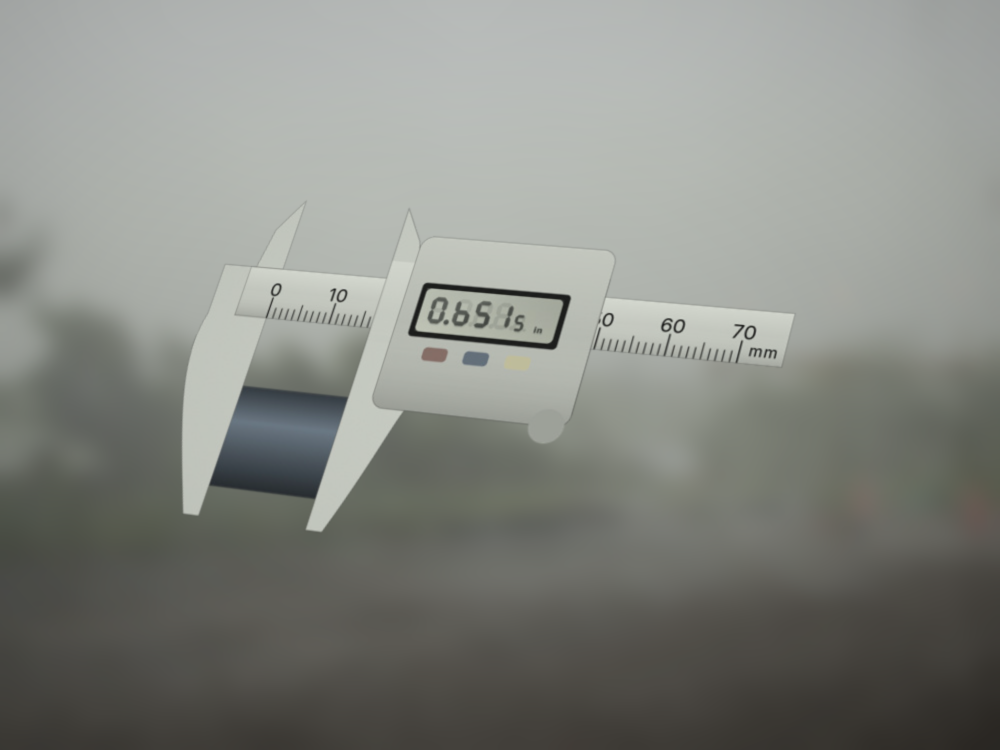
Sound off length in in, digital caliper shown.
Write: 0.6515 in
